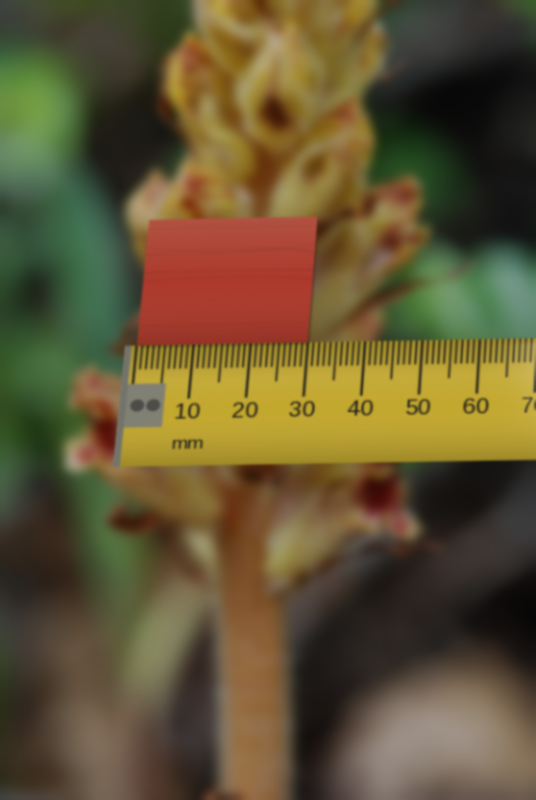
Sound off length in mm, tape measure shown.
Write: 30 mm
